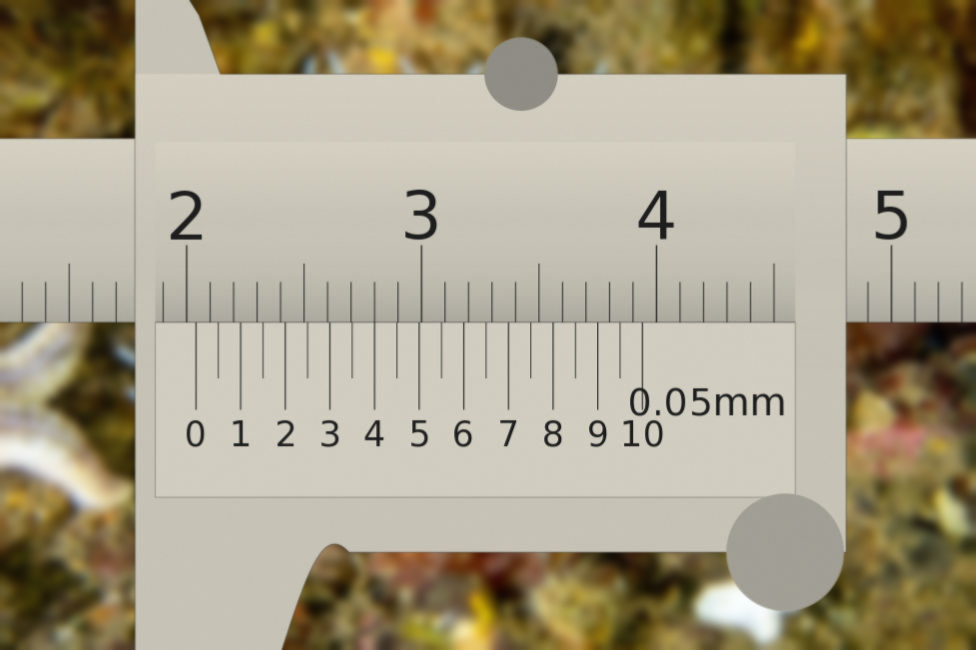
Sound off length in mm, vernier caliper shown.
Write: 20.4 mm
